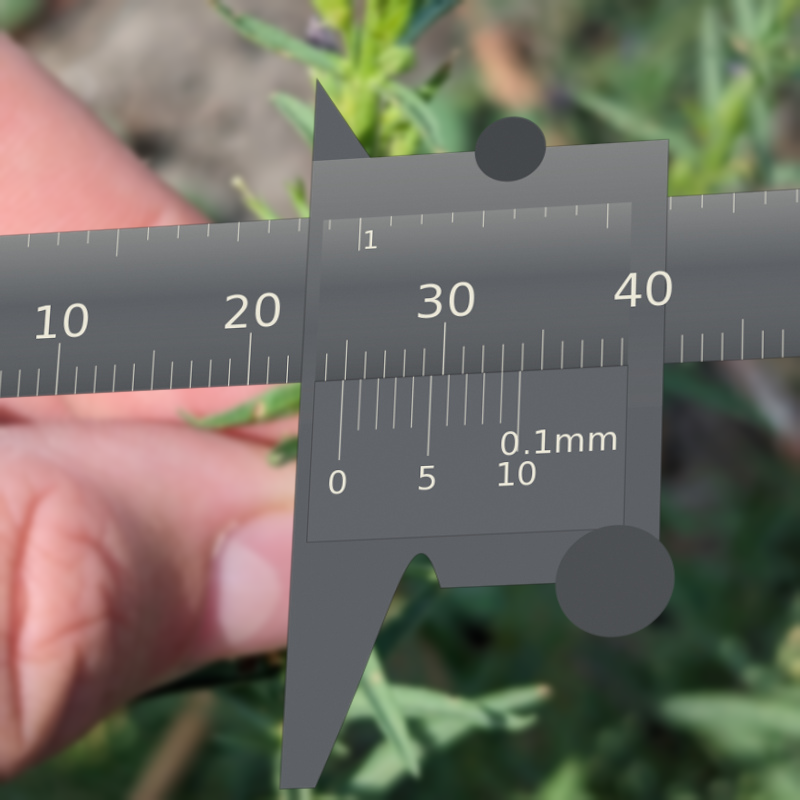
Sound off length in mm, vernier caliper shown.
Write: 24.9 mm
